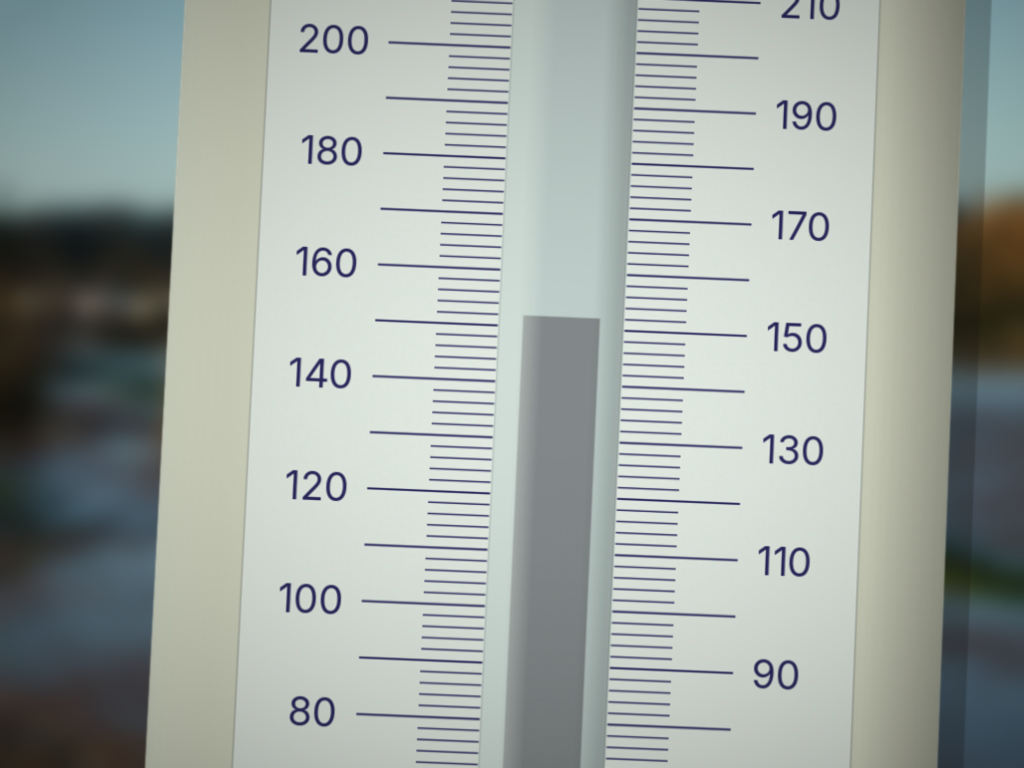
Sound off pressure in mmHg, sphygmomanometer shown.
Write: 152 mmHg
